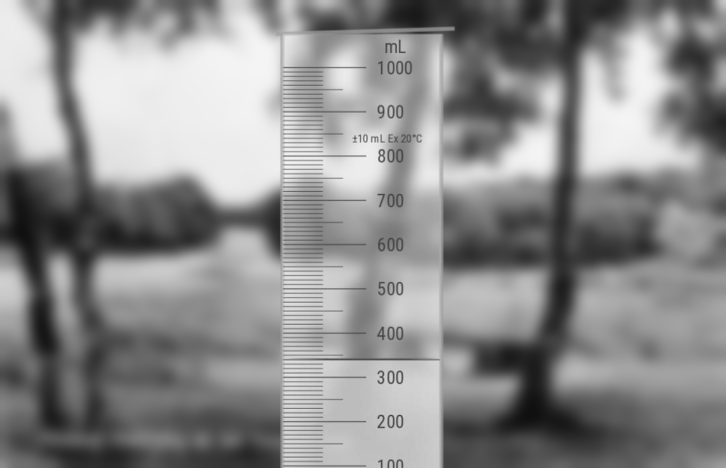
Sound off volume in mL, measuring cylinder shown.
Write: 340 mL
